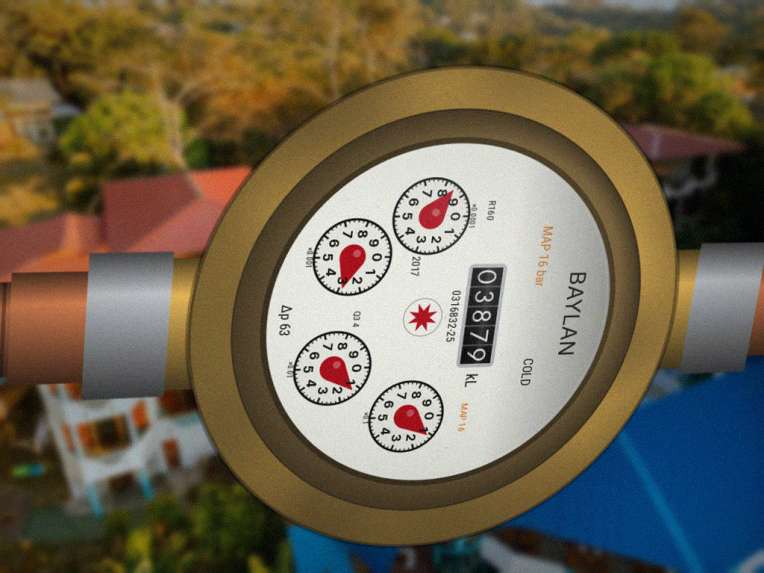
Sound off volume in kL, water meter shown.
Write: 3879.1128 kL
